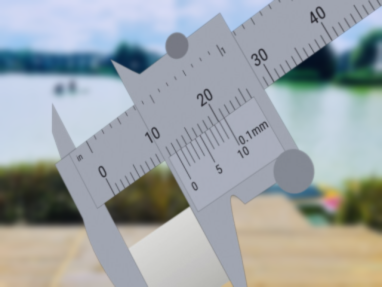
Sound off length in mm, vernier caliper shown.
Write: 12.0 mm
